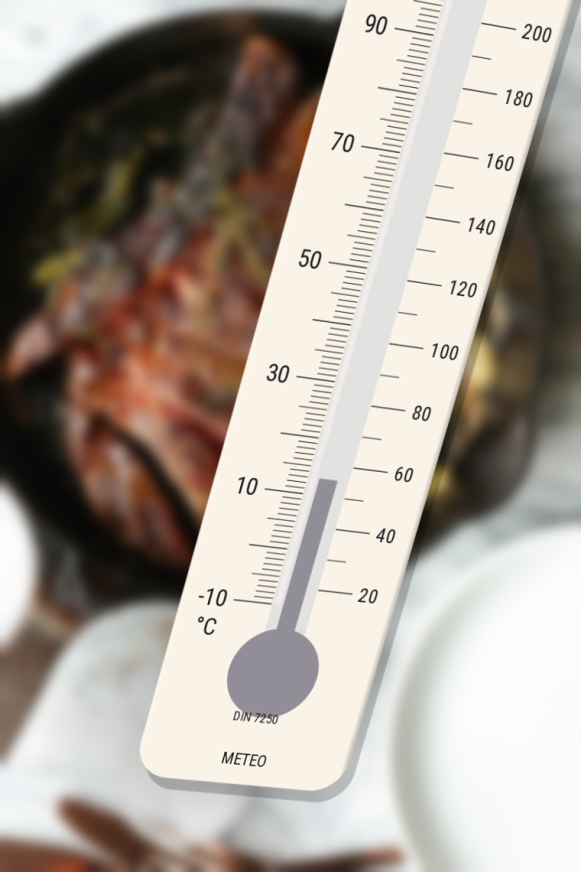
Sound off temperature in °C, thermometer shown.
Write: 13 °C
